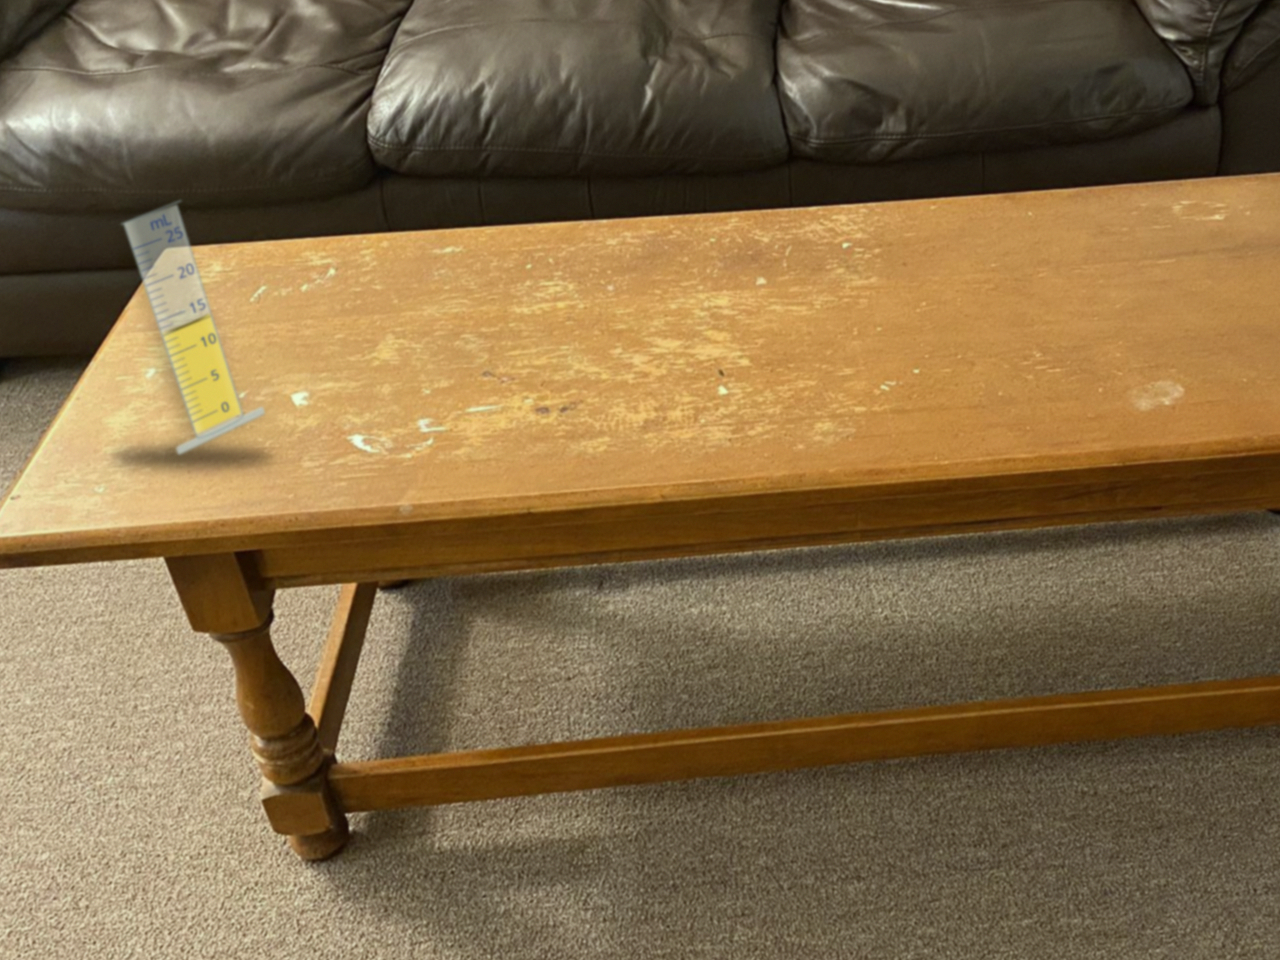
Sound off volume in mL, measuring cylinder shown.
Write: 13 mL
